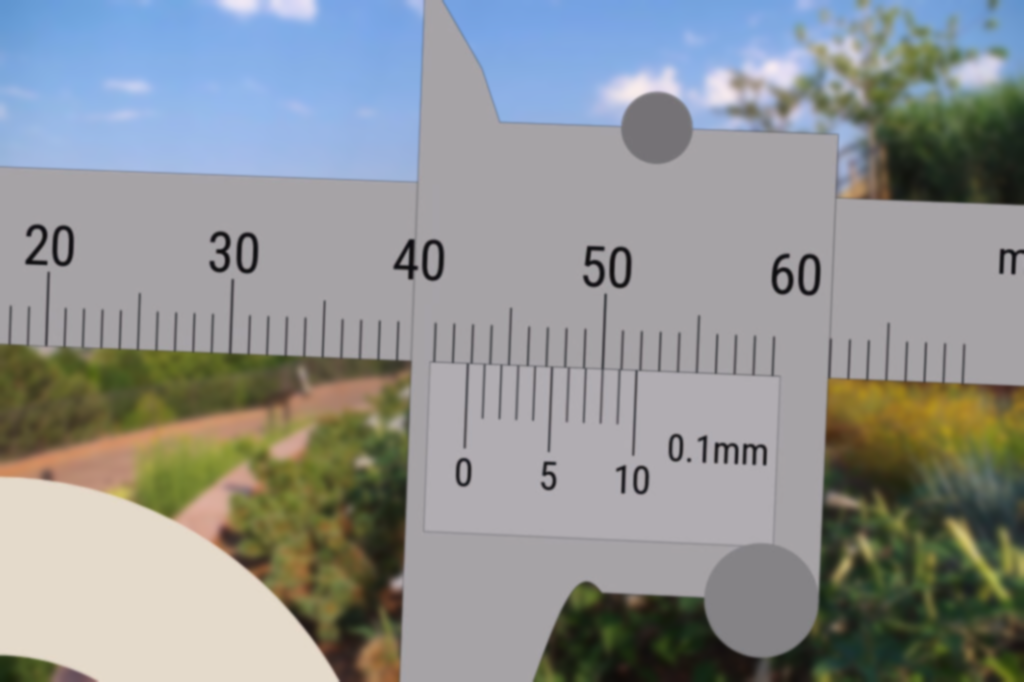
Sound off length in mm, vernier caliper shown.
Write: 42.8 mm
